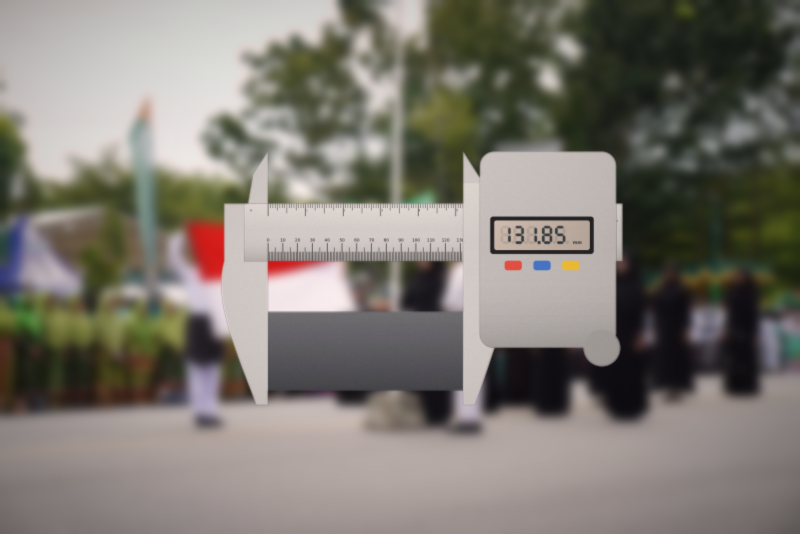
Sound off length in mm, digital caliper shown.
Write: 131.85 mm
